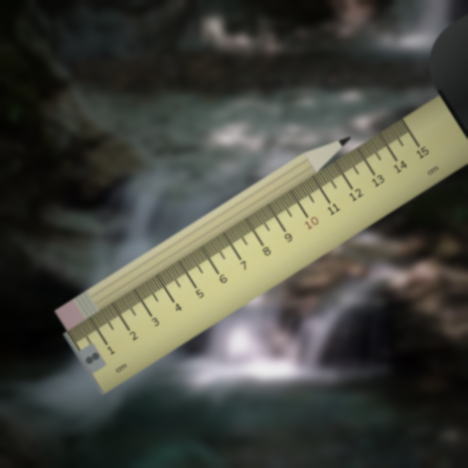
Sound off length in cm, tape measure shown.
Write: 13 cm
